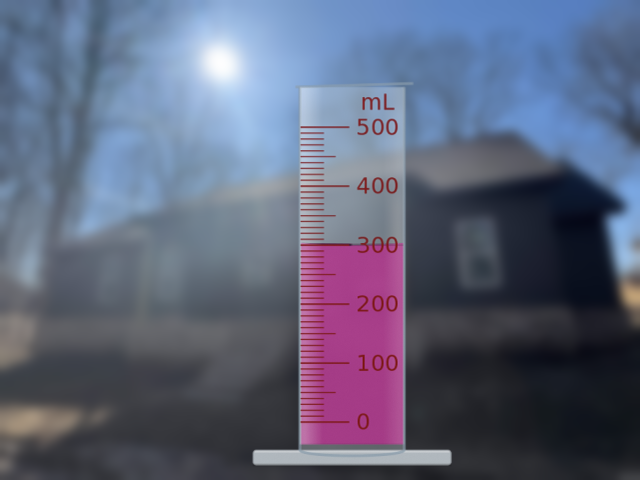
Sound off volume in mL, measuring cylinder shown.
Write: 300 mL
